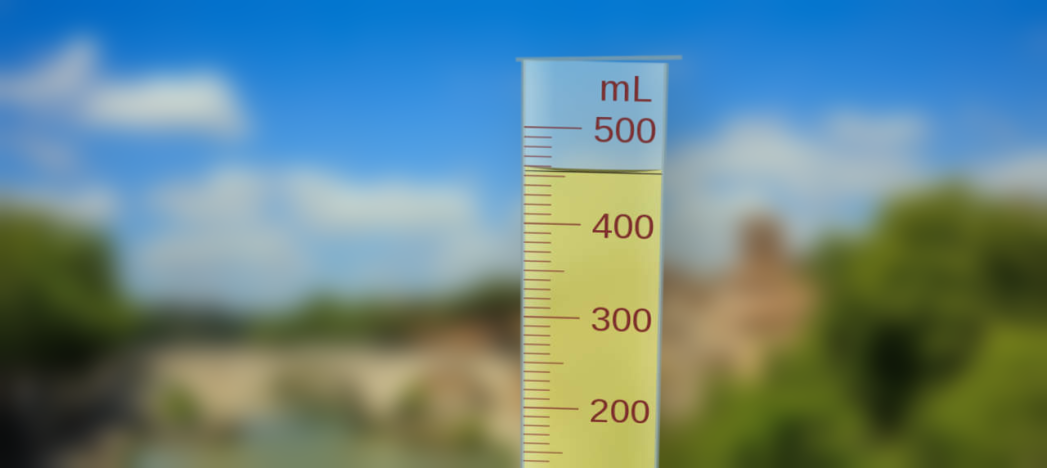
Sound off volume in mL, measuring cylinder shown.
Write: 455 mL
